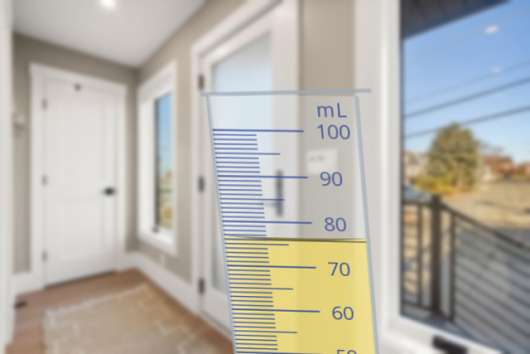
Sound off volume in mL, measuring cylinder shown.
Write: 76 mL
